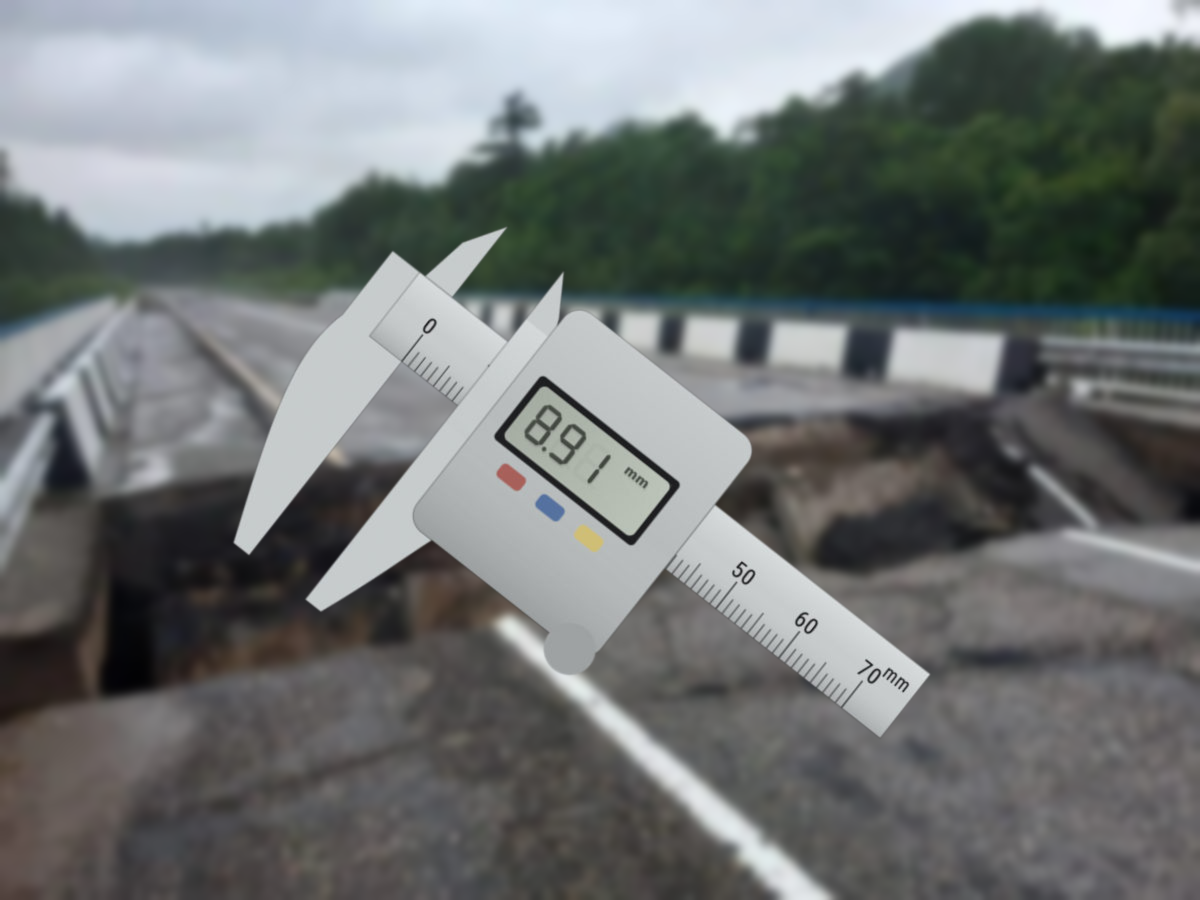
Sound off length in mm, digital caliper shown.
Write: 8.91 mm
